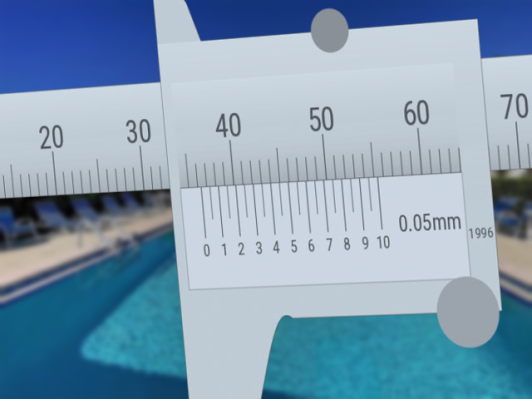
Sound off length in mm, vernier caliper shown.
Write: 36.4 mm
